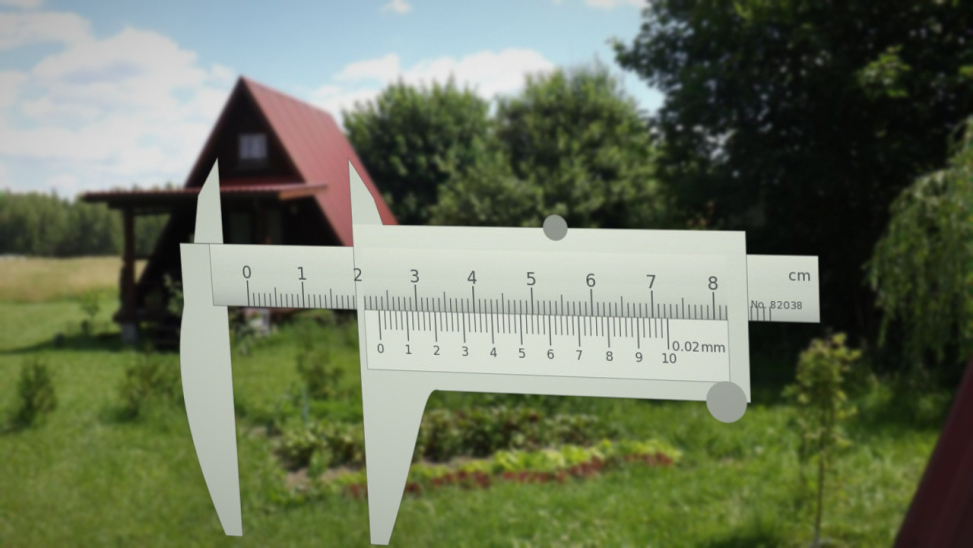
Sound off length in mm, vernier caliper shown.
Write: 23.4 mm
